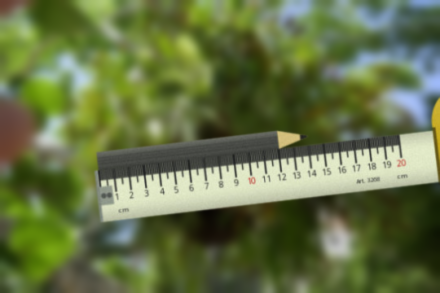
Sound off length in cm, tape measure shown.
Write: 14 cm
